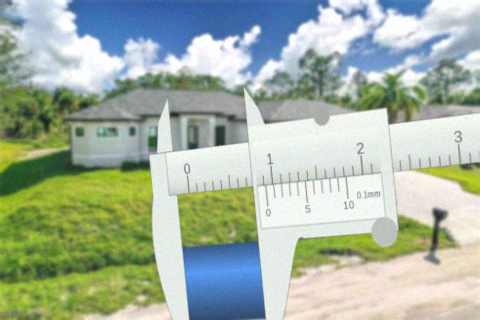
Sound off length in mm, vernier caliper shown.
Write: 9.2 mm
